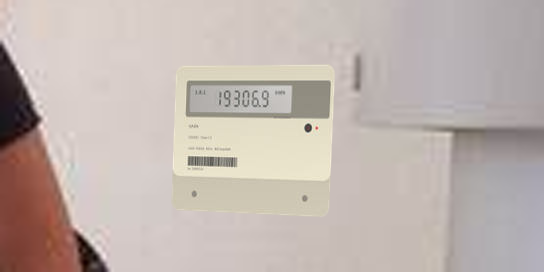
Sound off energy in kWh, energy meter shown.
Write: 19306.9 kWh
